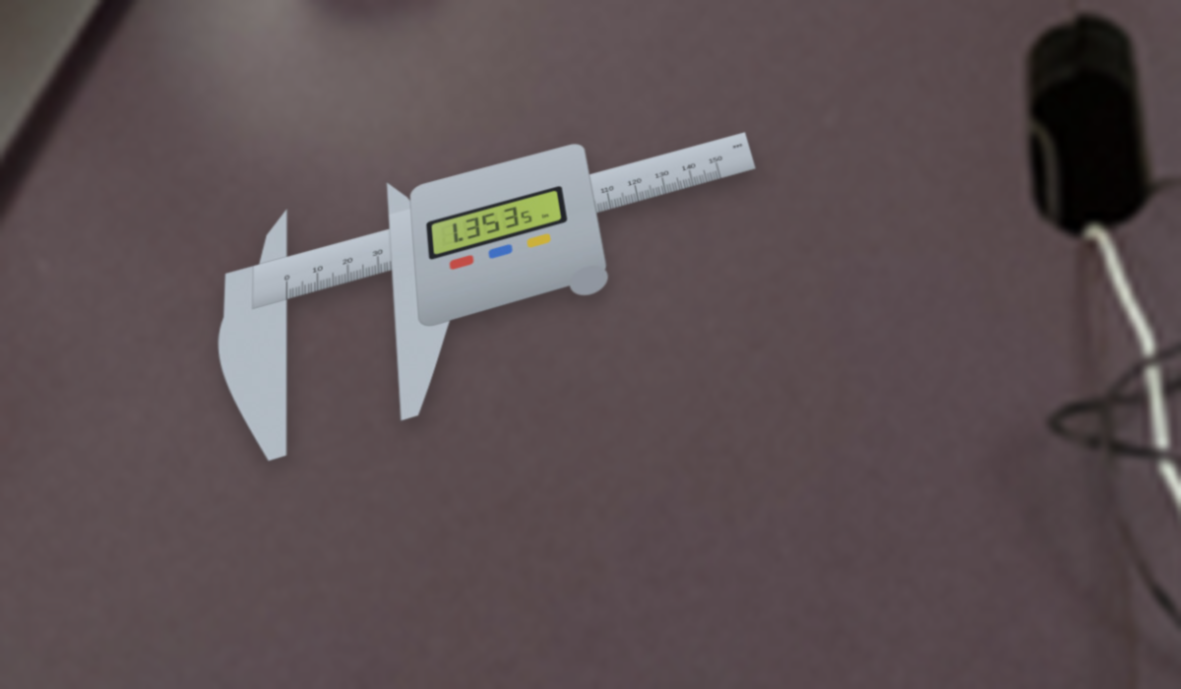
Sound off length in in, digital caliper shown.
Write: 1.3535 in
